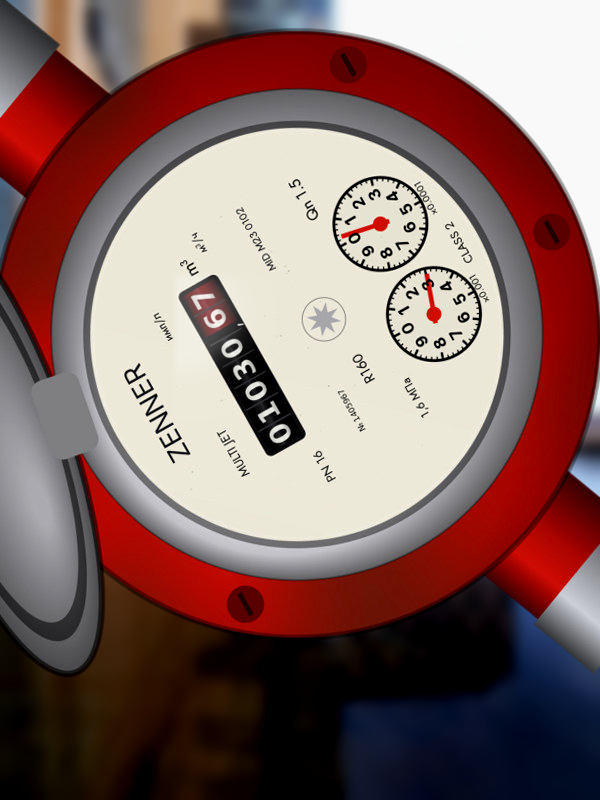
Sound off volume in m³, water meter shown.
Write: 1030.6730 m³
